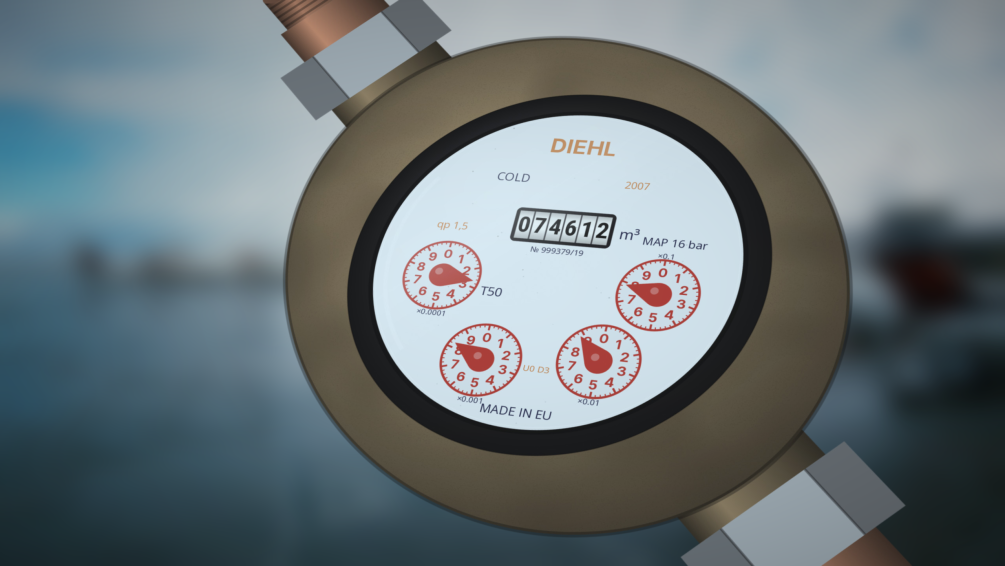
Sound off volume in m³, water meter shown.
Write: 74612.7882 m³
